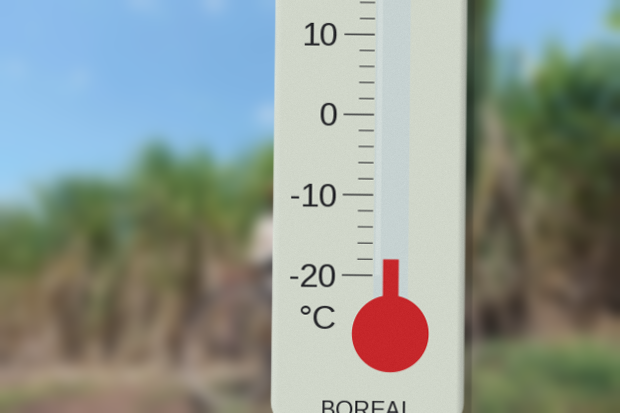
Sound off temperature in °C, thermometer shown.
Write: -18 °C
